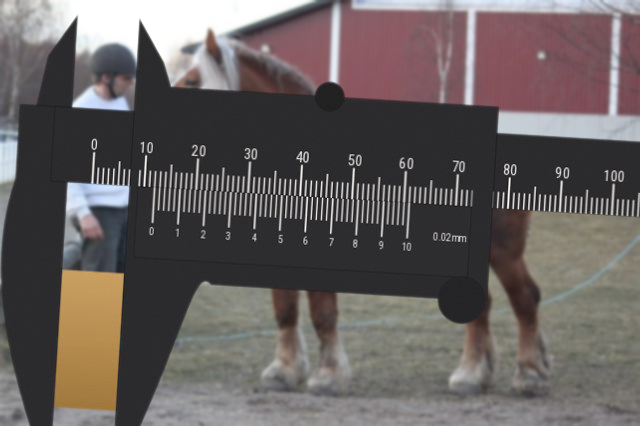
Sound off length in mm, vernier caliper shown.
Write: 12.0 mm
